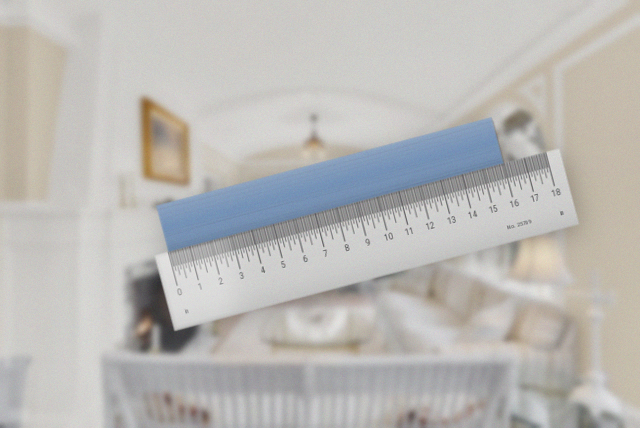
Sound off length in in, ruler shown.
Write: 16 in
